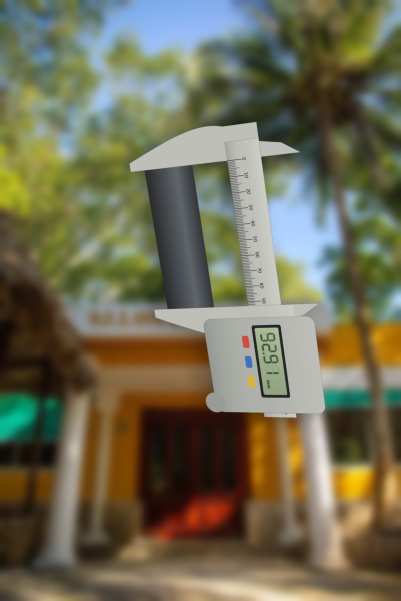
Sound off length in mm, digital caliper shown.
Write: 92.91 mm
